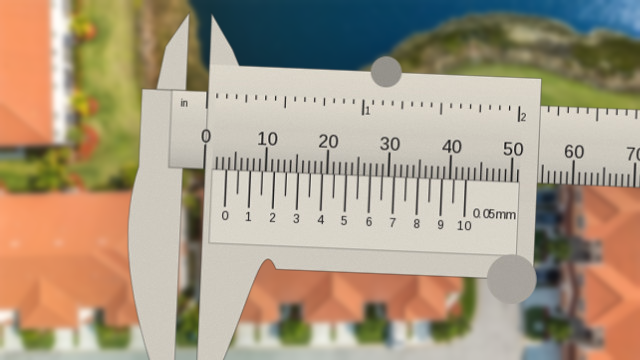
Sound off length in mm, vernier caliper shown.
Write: 3.6 mm
